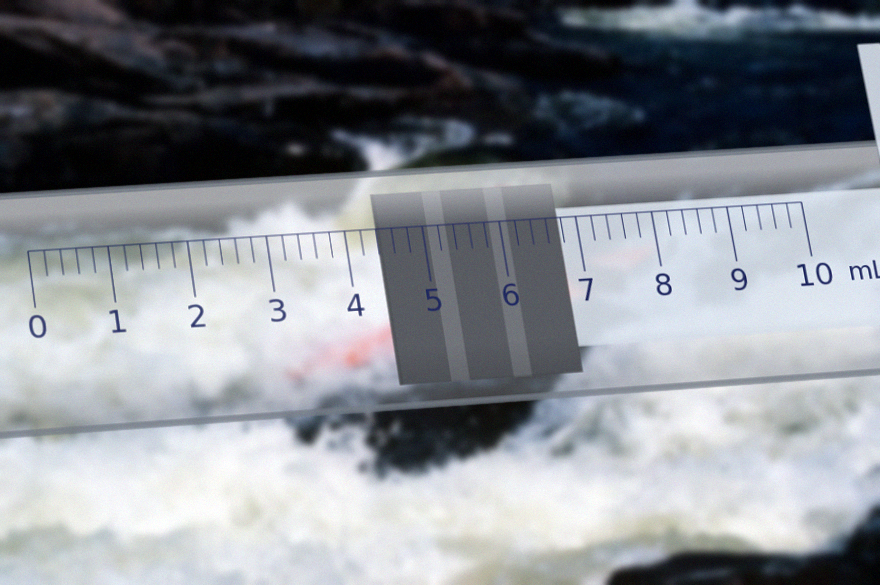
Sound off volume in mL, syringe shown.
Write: 4.4 mL
